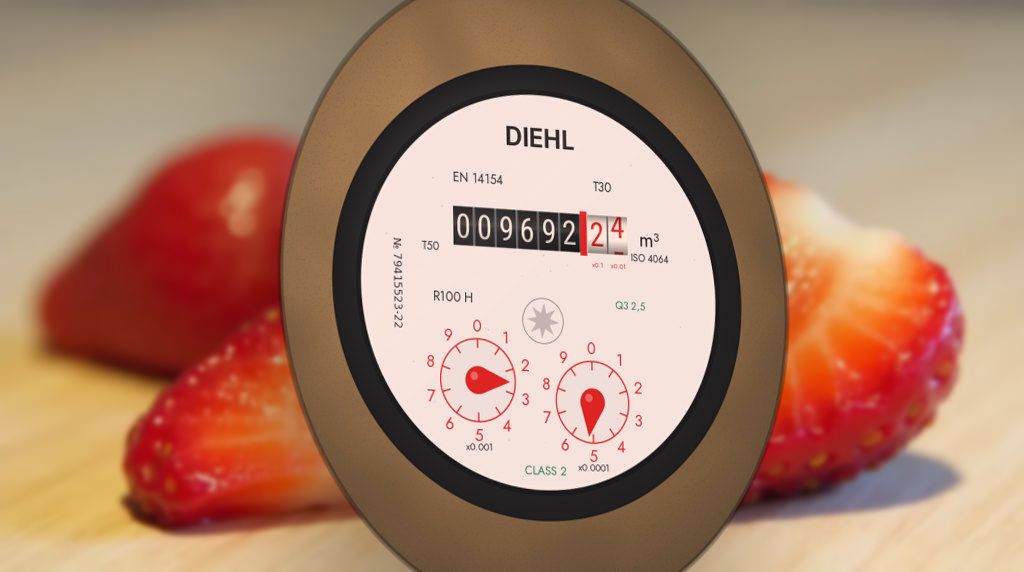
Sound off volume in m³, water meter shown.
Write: 9692.2425 m³
